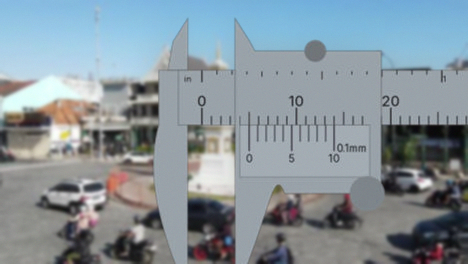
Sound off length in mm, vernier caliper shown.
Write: 5.0 mm
